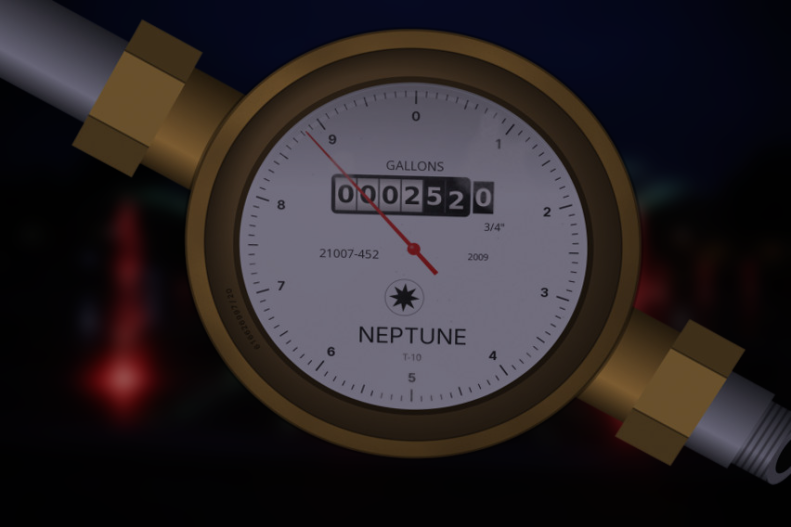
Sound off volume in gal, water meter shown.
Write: 2518.8 gal
